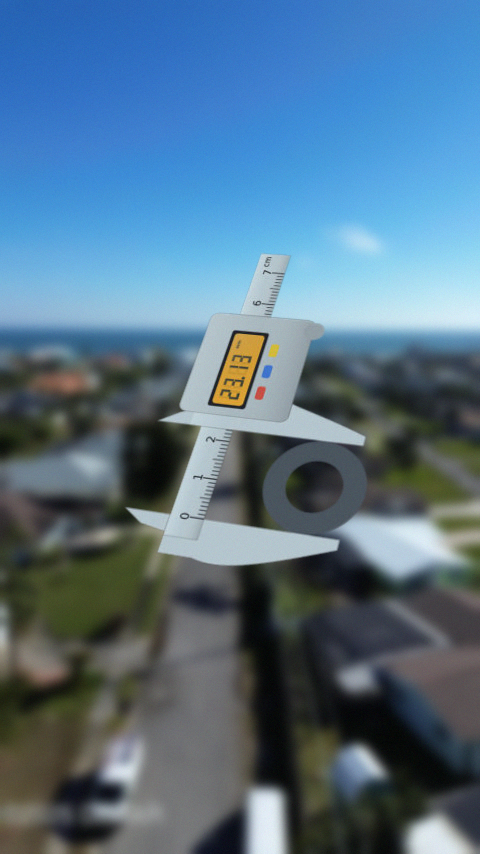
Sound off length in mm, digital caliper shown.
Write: 23.13 mm
